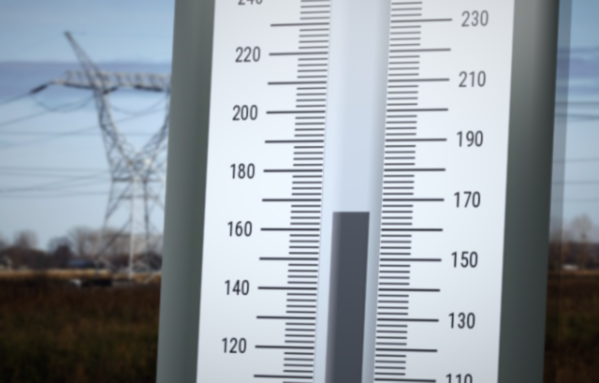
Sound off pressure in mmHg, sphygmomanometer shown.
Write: 166 mmHg
